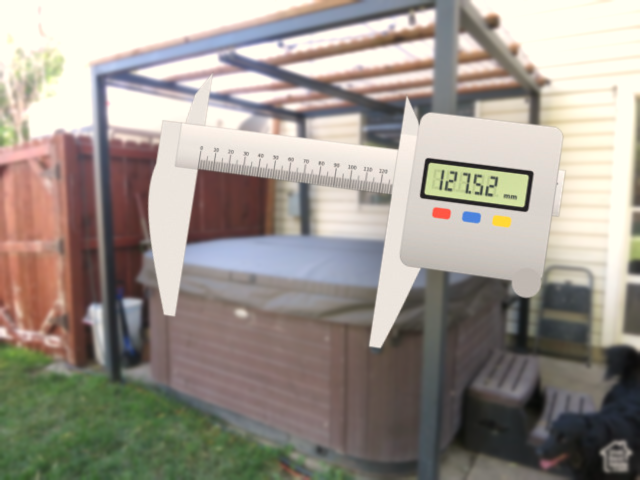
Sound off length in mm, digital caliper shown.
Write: 127.52 mm
